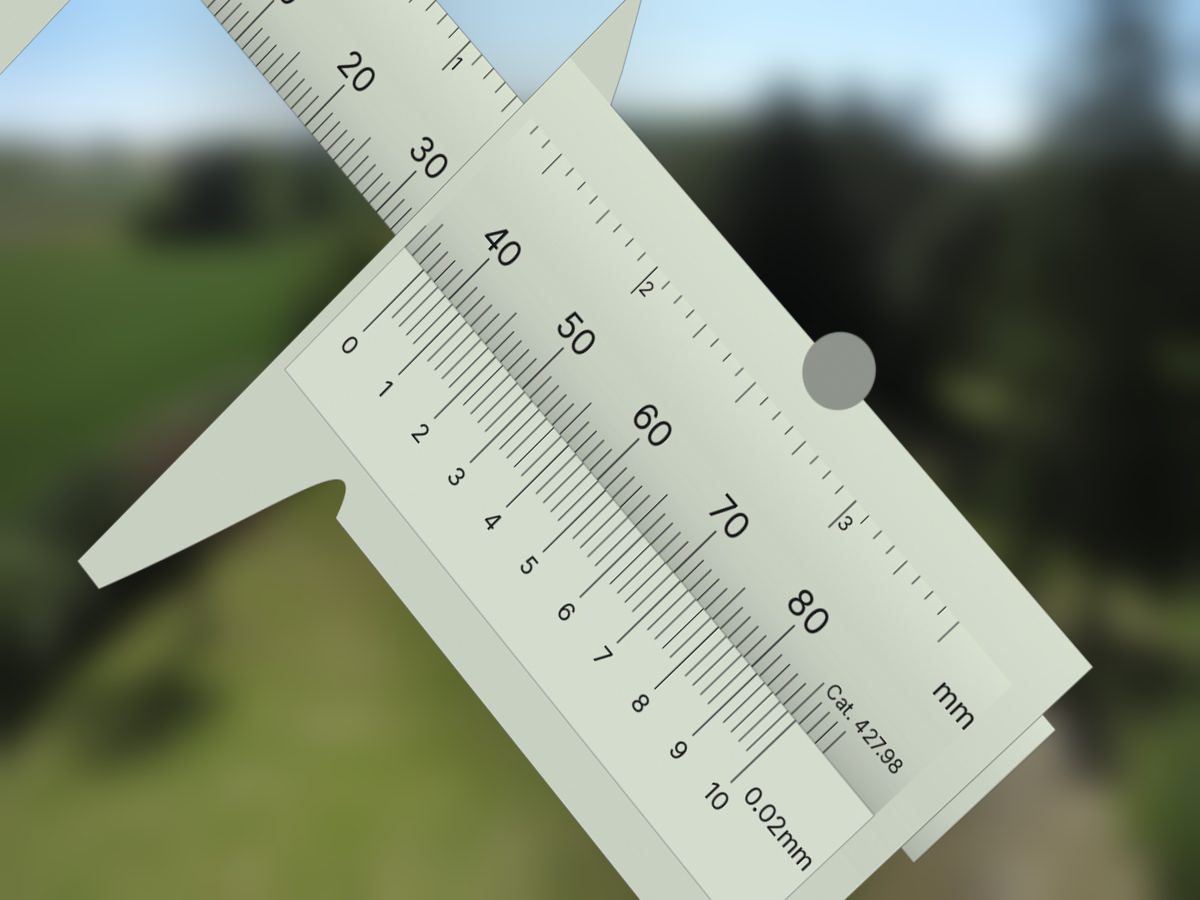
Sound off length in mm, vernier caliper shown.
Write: 36.6 mm
